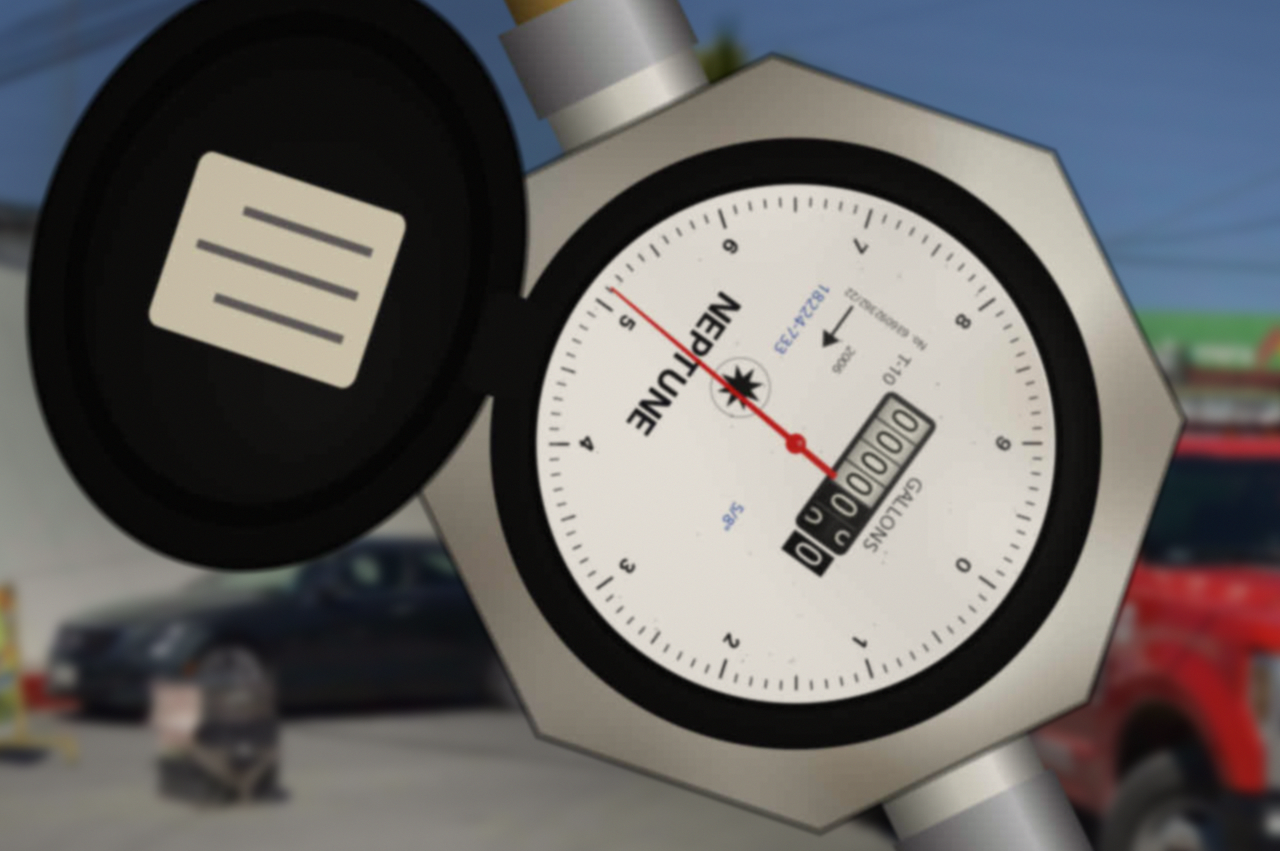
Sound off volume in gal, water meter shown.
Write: 85.1 gal
